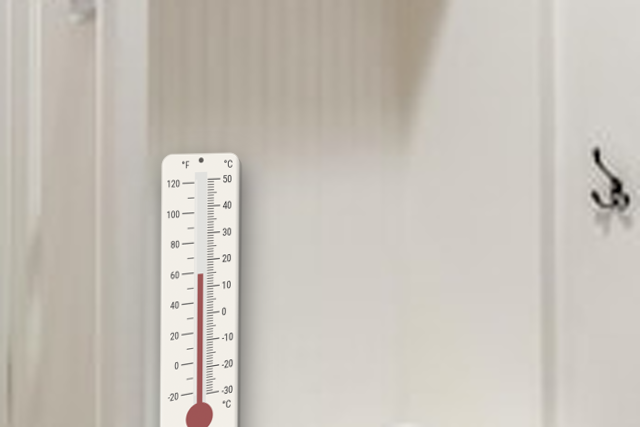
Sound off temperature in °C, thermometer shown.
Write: 15 °C
